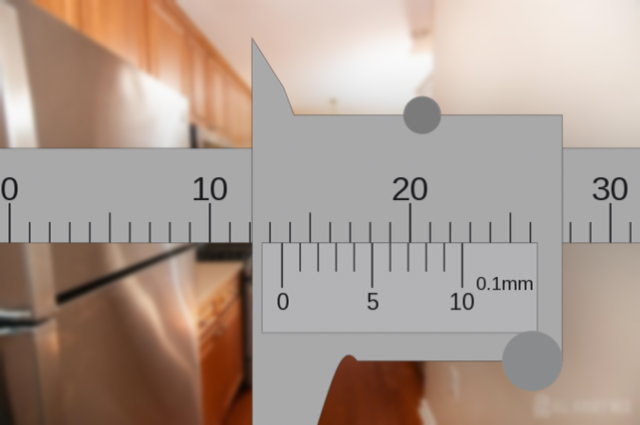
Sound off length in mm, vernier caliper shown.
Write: 13.6 mm
